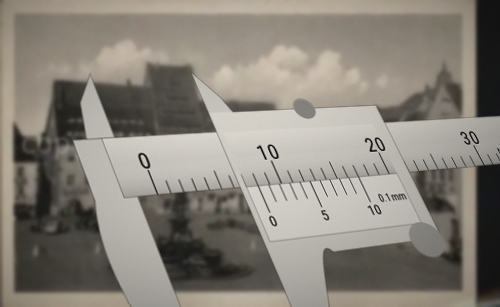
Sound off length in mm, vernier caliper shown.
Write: 8.0 mm
